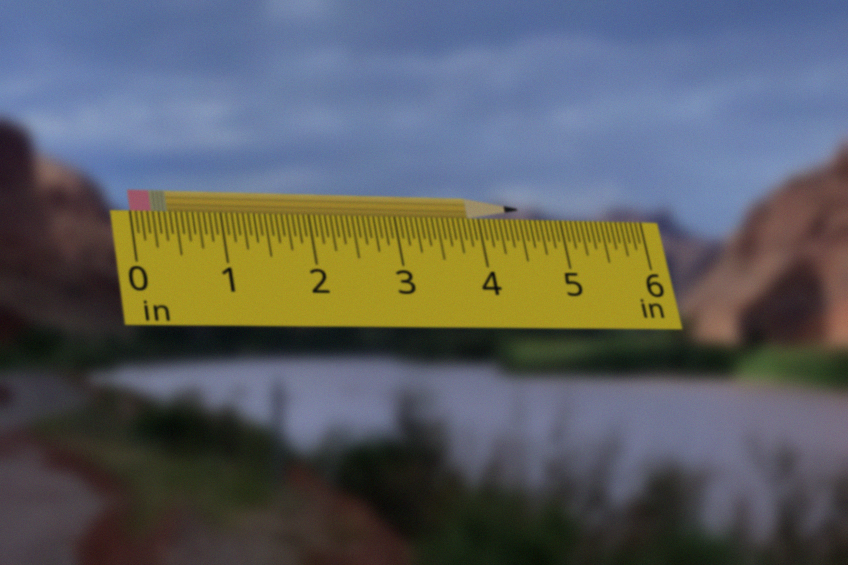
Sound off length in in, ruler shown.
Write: 4.5 in
